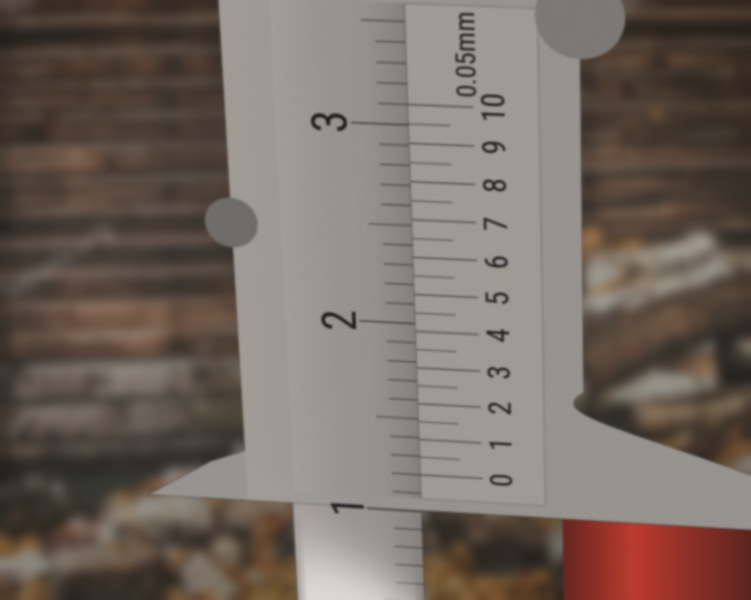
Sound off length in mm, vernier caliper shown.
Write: 12.0 mm
